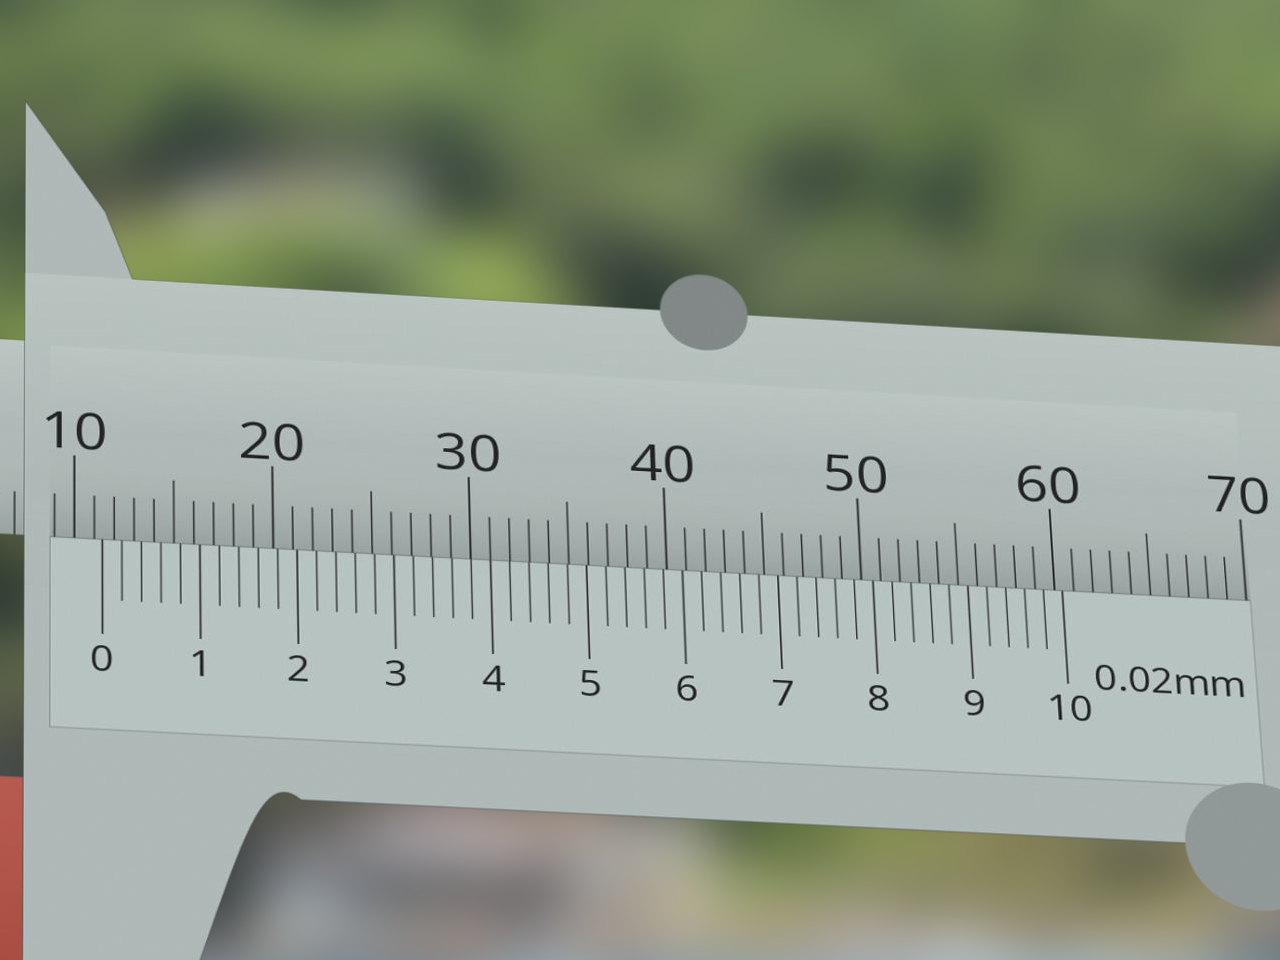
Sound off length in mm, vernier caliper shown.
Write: 11.4 mm
